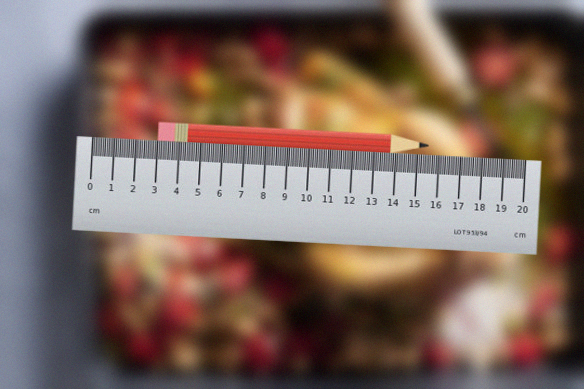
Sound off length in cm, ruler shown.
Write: 12.5 cm
